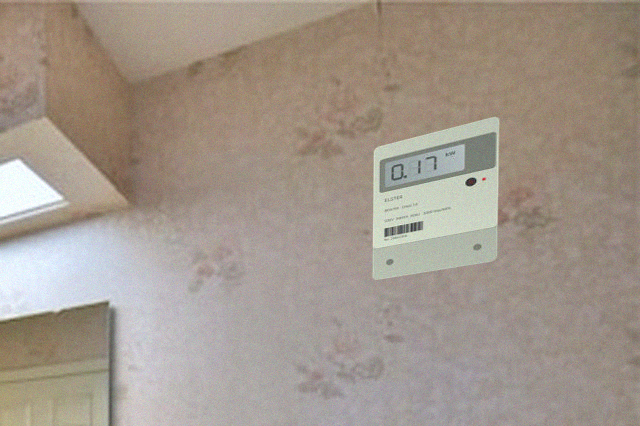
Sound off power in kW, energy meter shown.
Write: 0.17 kW
